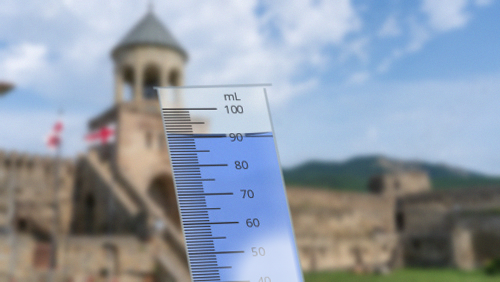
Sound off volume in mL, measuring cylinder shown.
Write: 90 mL
